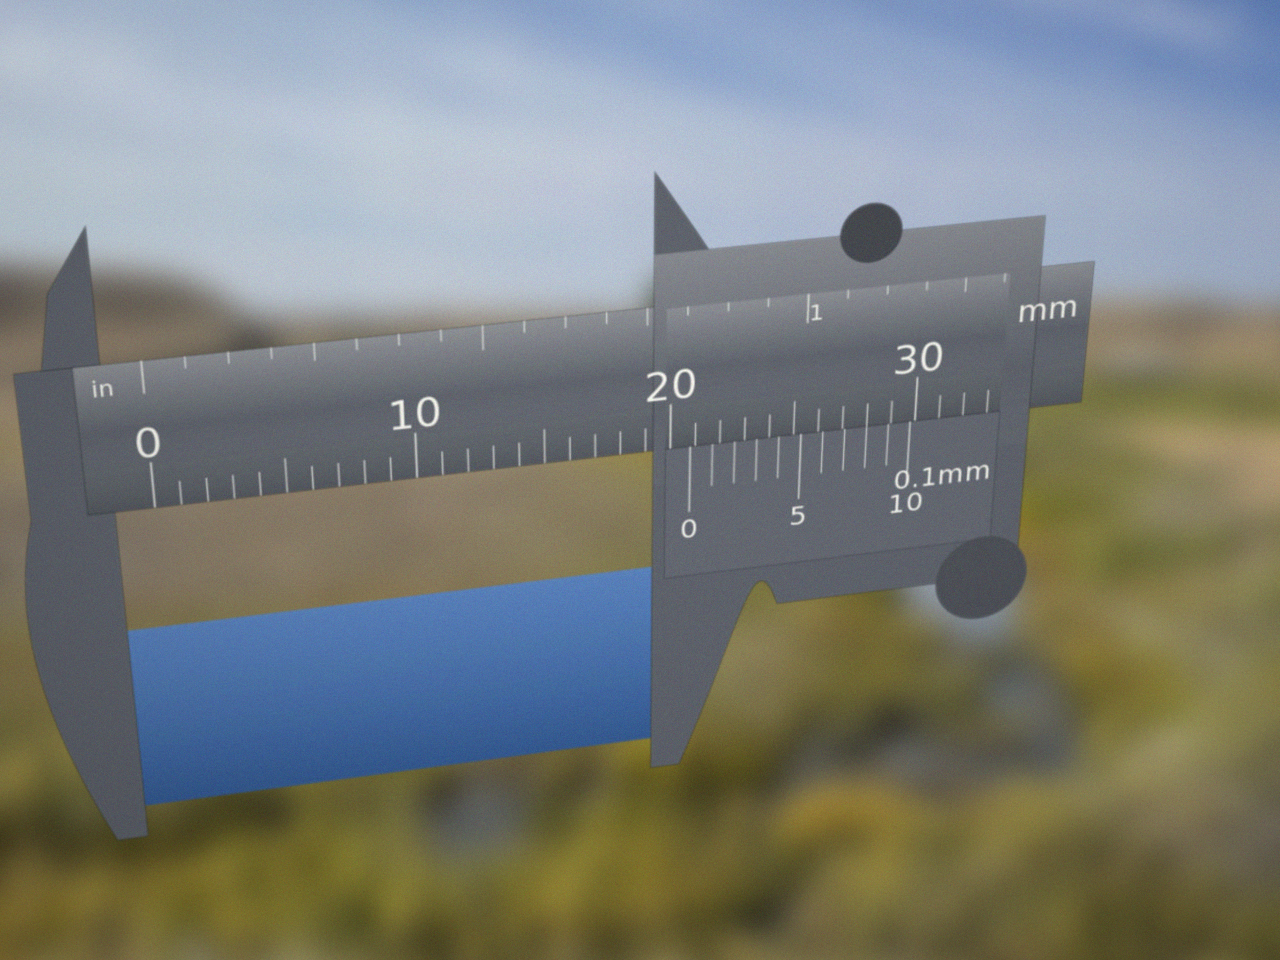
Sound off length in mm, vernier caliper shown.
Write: 20.8 mm
